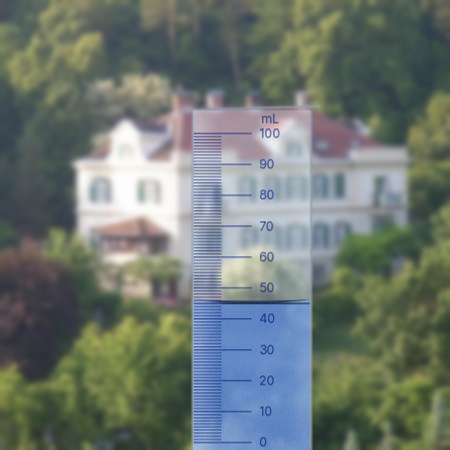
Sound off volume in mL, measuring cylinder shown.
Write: 45 mL
